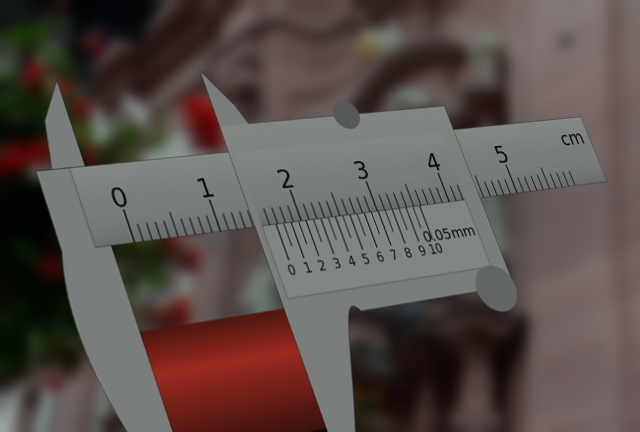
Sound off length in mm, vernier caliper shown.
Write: 16.8 mm
